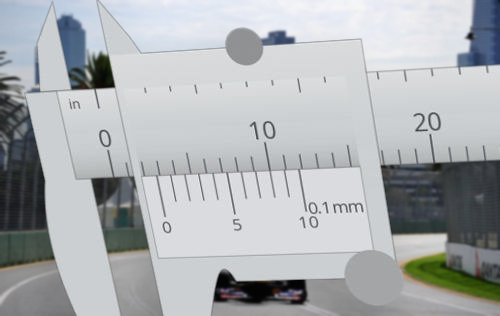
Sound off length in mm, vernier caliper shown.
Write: 2.8 mm
